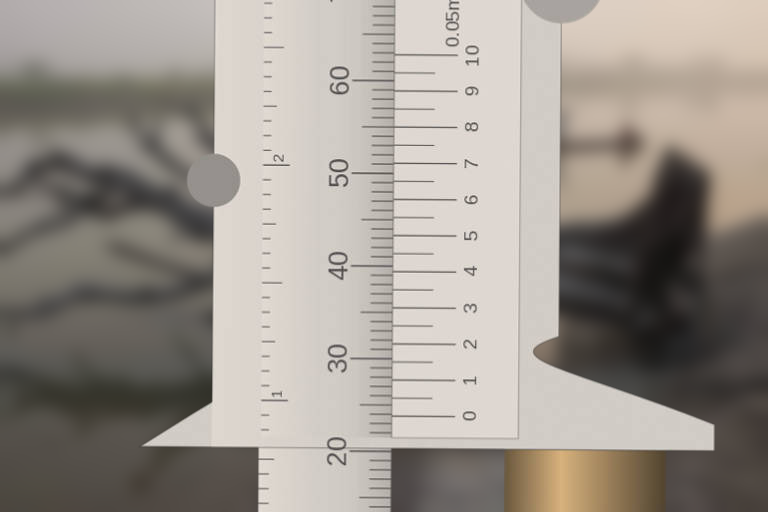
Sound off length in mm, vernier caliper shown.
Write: 23.8 mm
